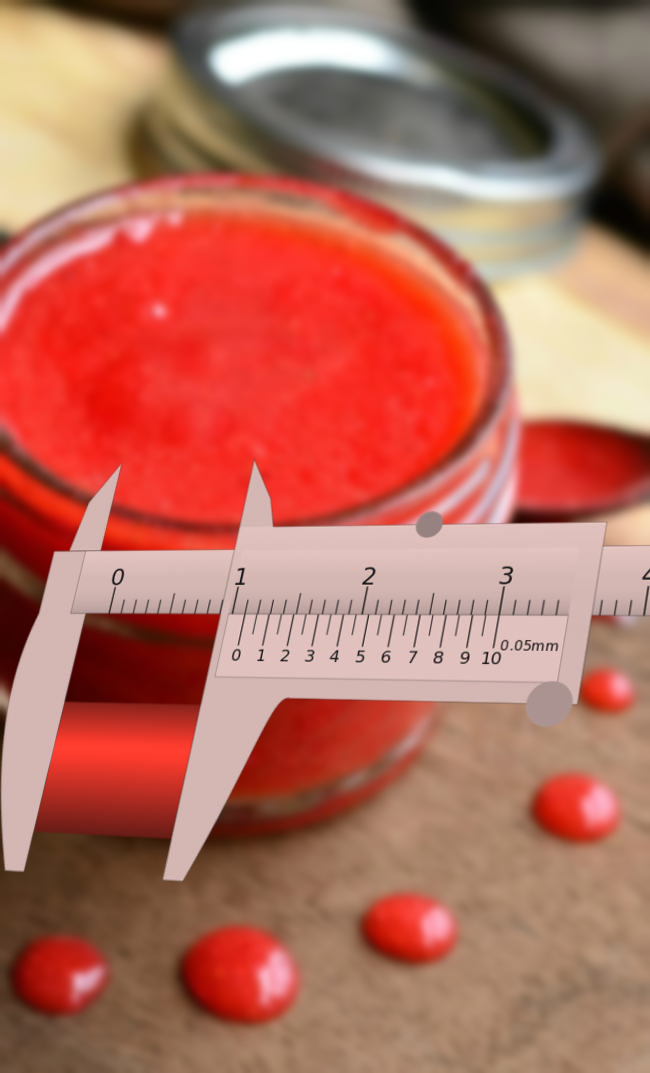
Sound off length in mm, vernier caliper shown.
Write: 11.0 mm
